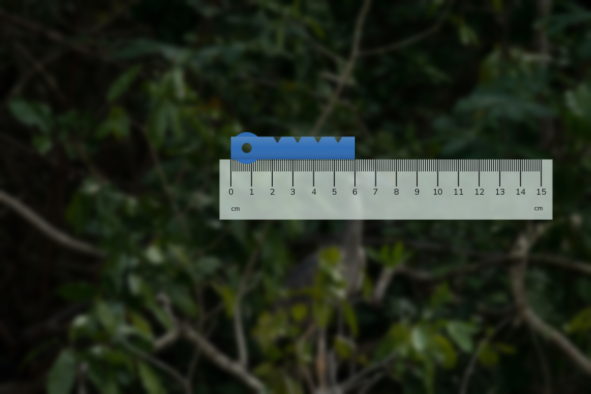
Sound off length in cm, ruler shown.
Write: 6 cm
